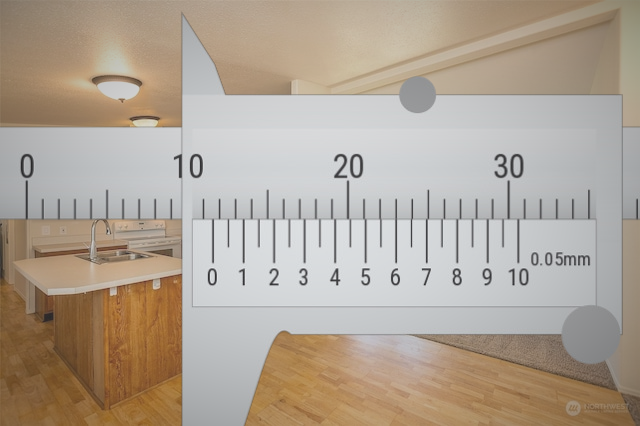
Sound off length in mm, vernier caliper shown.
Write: 11.6 mm
